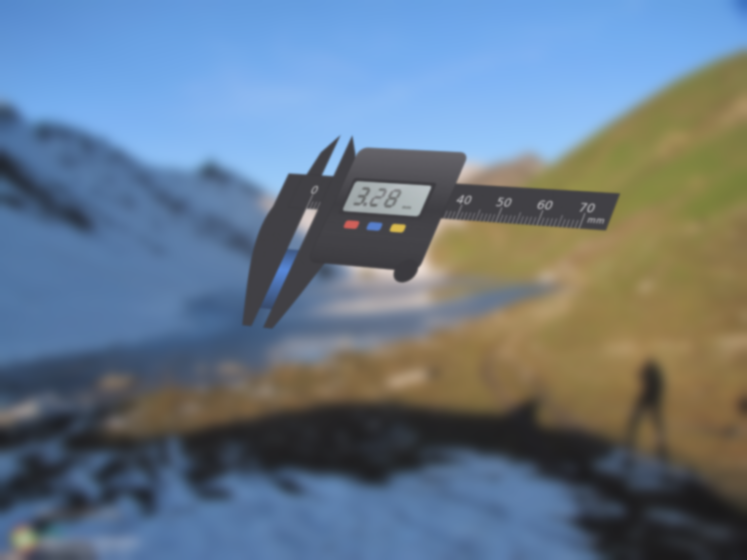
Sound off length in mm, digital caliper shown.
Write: 3.28 mm
